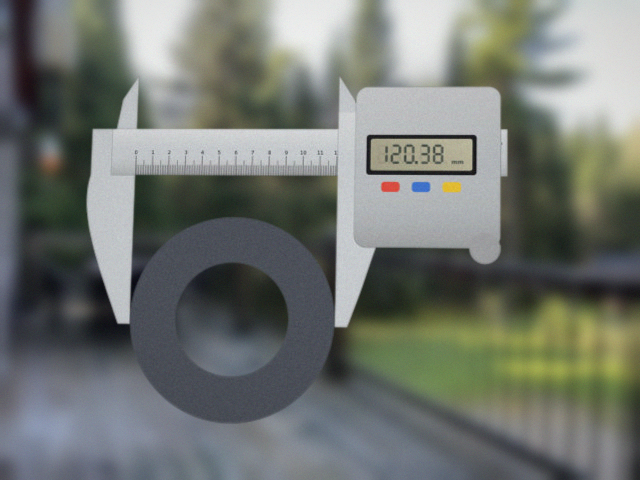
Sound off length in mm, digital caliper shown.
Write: 120.38 mm
